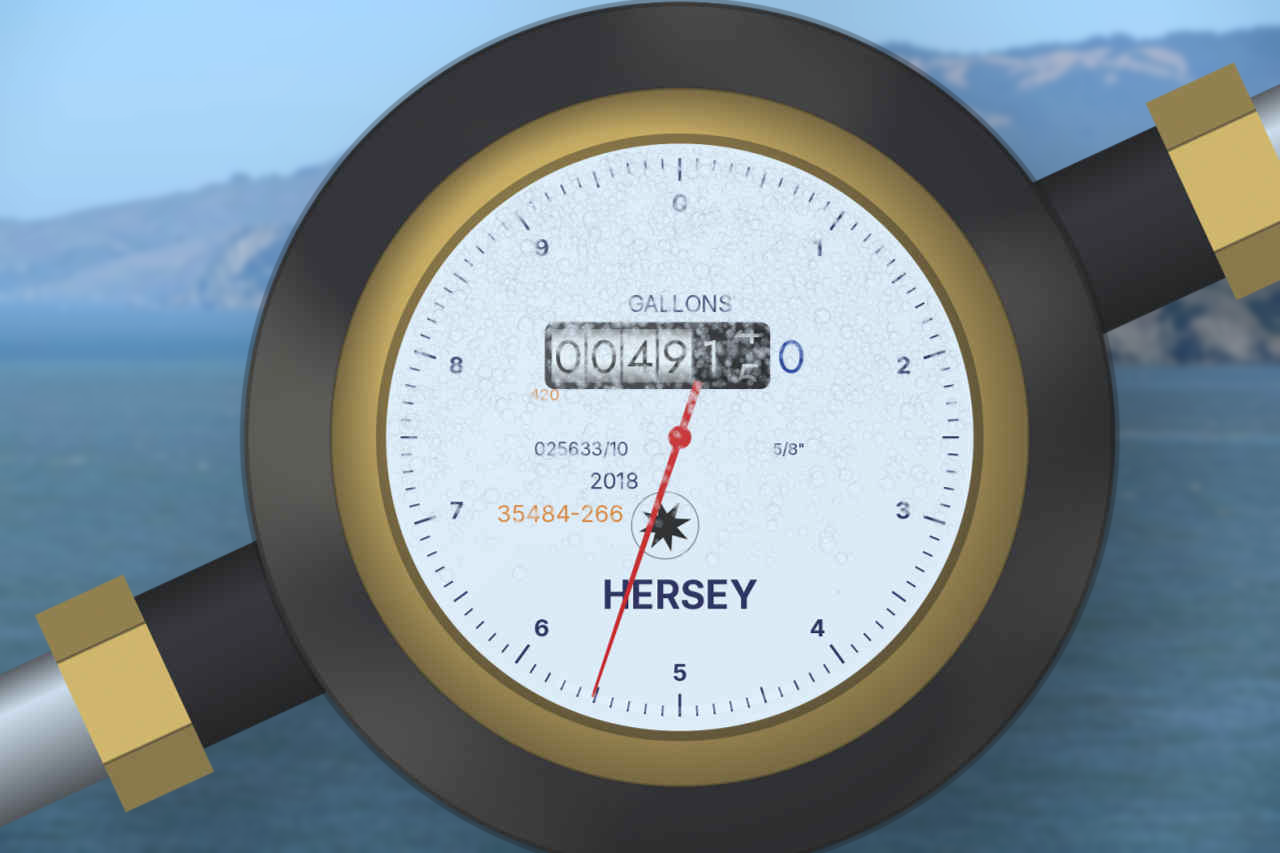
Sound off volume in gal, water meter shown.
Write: 49145.5 gal
